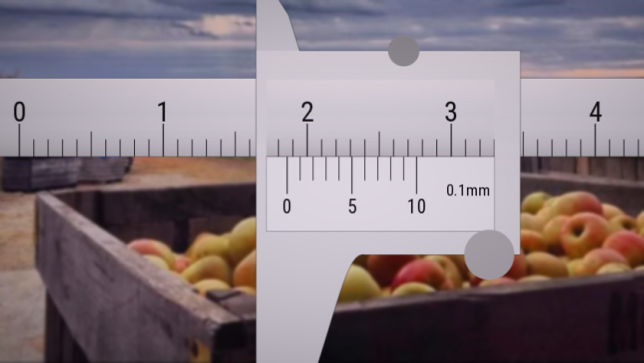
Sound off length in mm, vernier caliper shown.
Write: 18.6 mm
